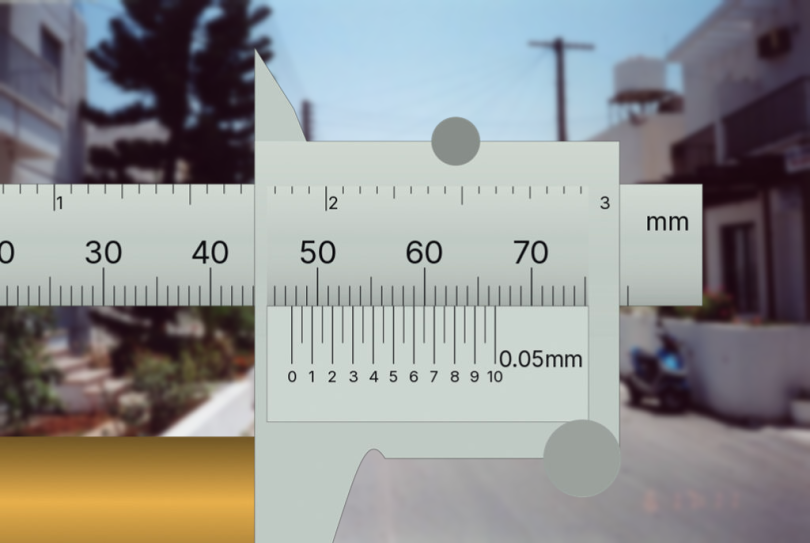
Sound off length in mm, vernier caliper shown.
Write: 47.6 mm
